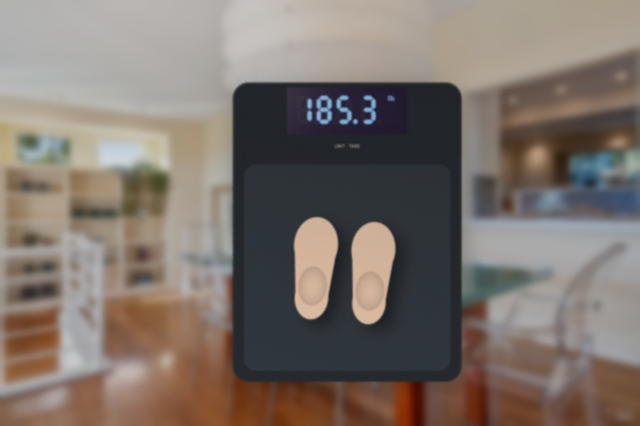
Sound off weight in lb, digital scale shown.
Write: 185.3 lb
